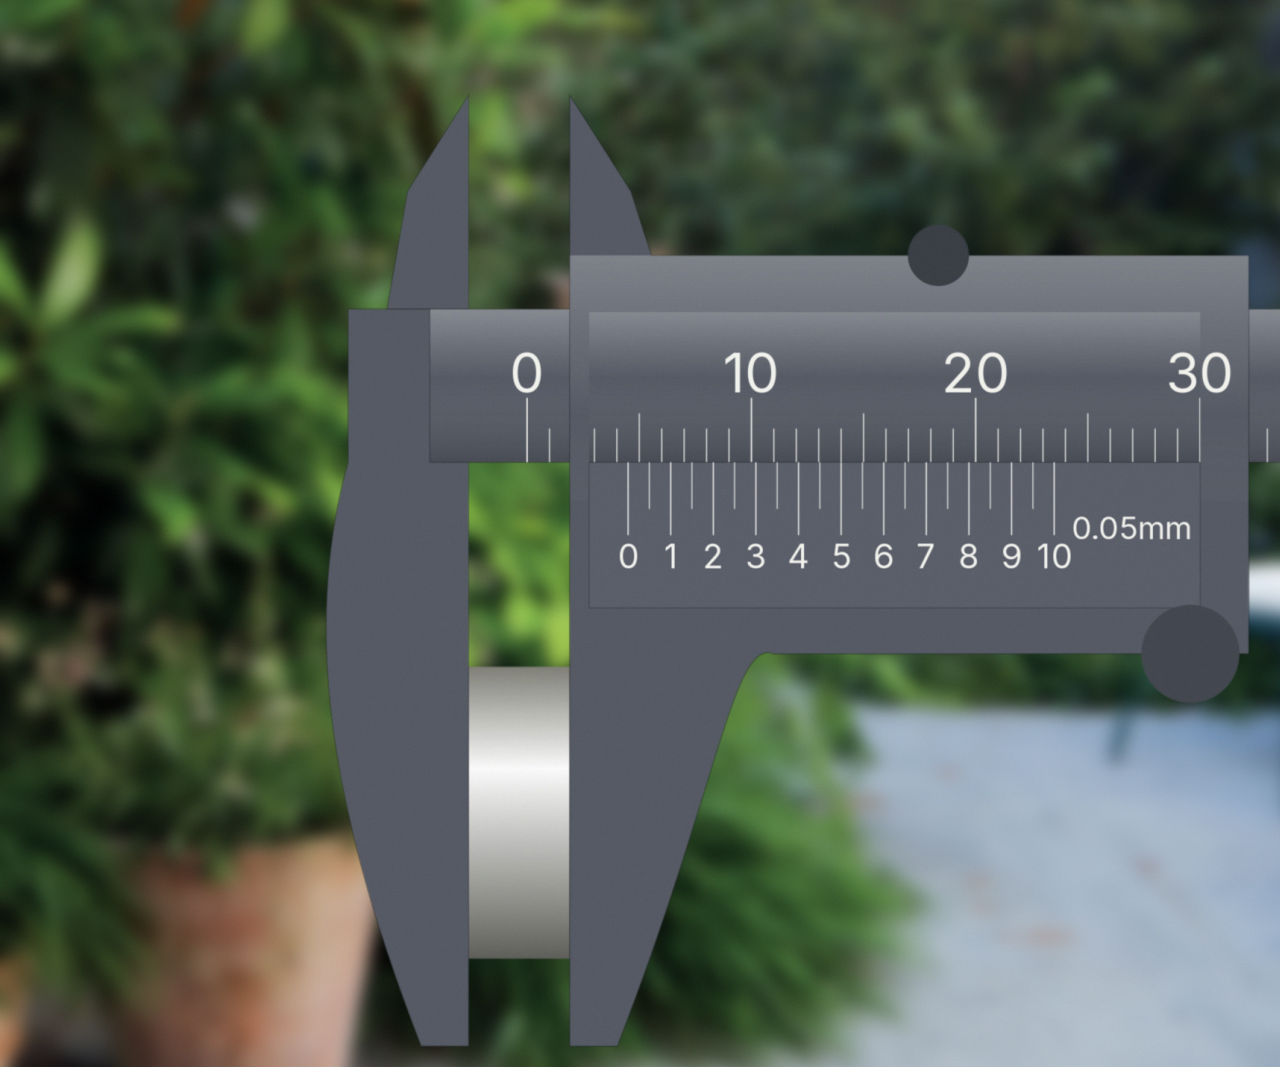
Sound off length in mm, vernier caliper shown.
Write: 4.5 mm
